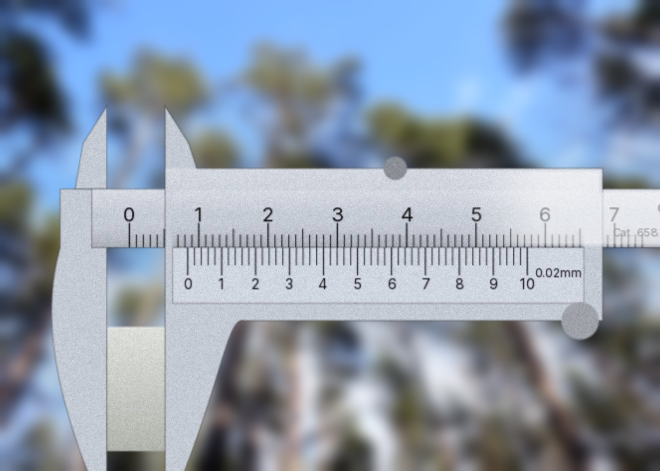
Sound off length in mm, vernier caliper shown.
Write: 8.4 mm
